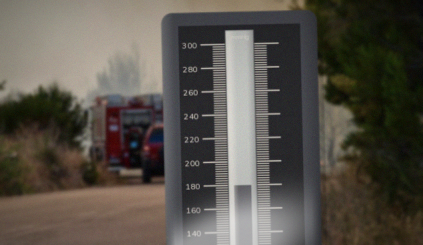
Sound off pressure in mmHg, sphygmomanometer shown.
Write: 180 mmHg
